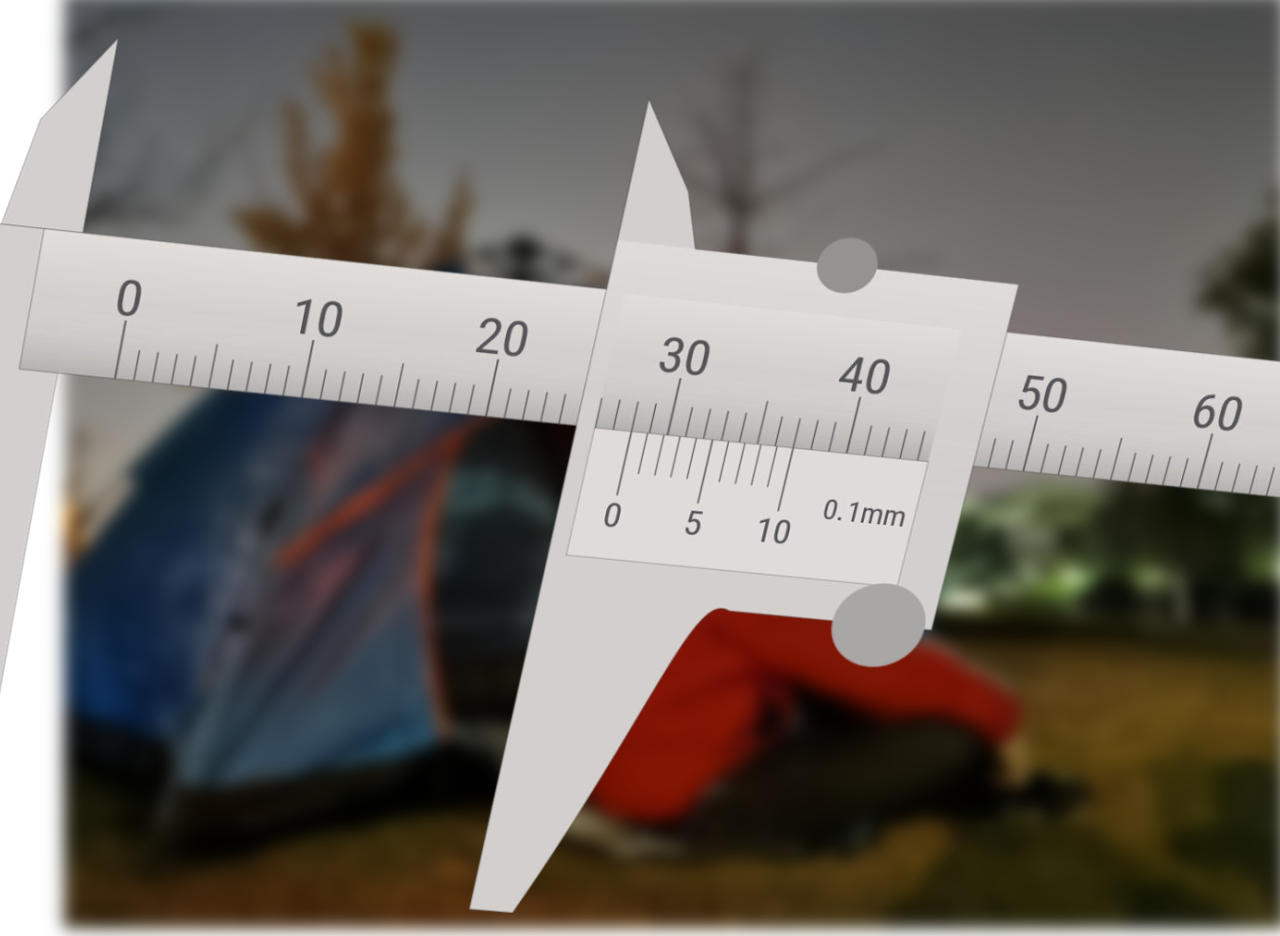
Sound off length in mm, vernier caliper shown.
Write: 28.0 mm
